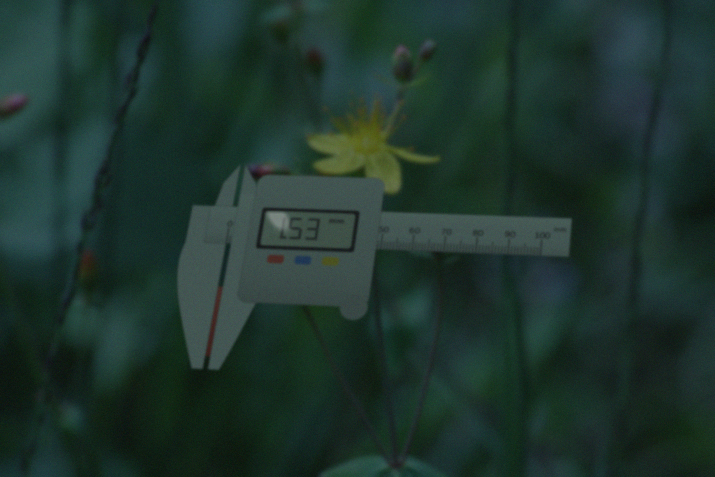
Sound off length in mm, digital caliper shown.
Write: 1.53 mm
